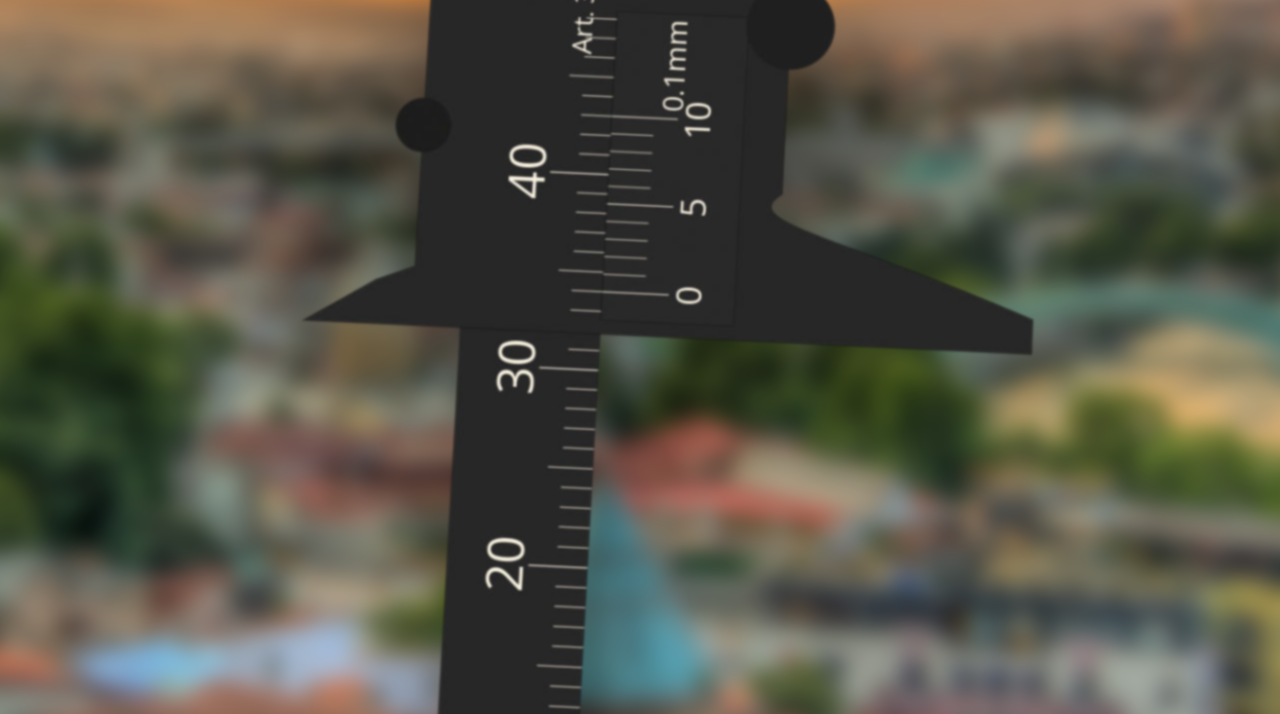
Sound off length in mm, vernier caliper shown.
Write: 34.0 mm
